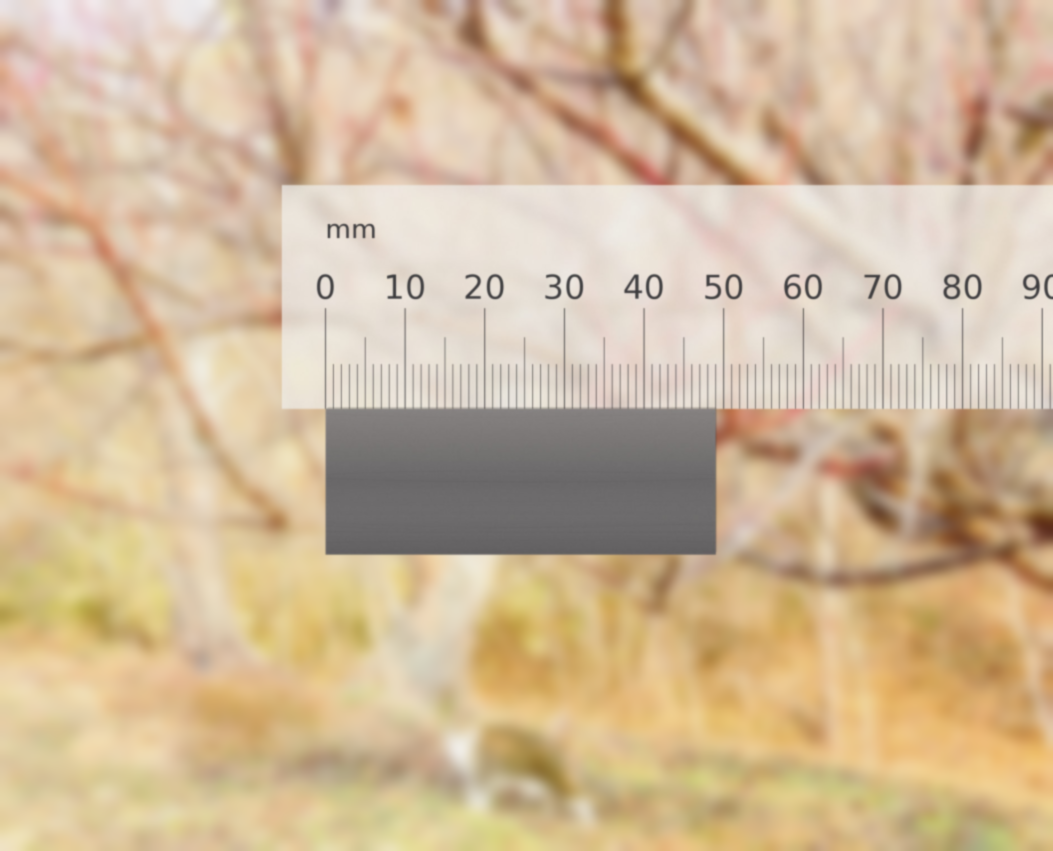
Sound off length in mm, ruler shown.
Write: 49 mm
